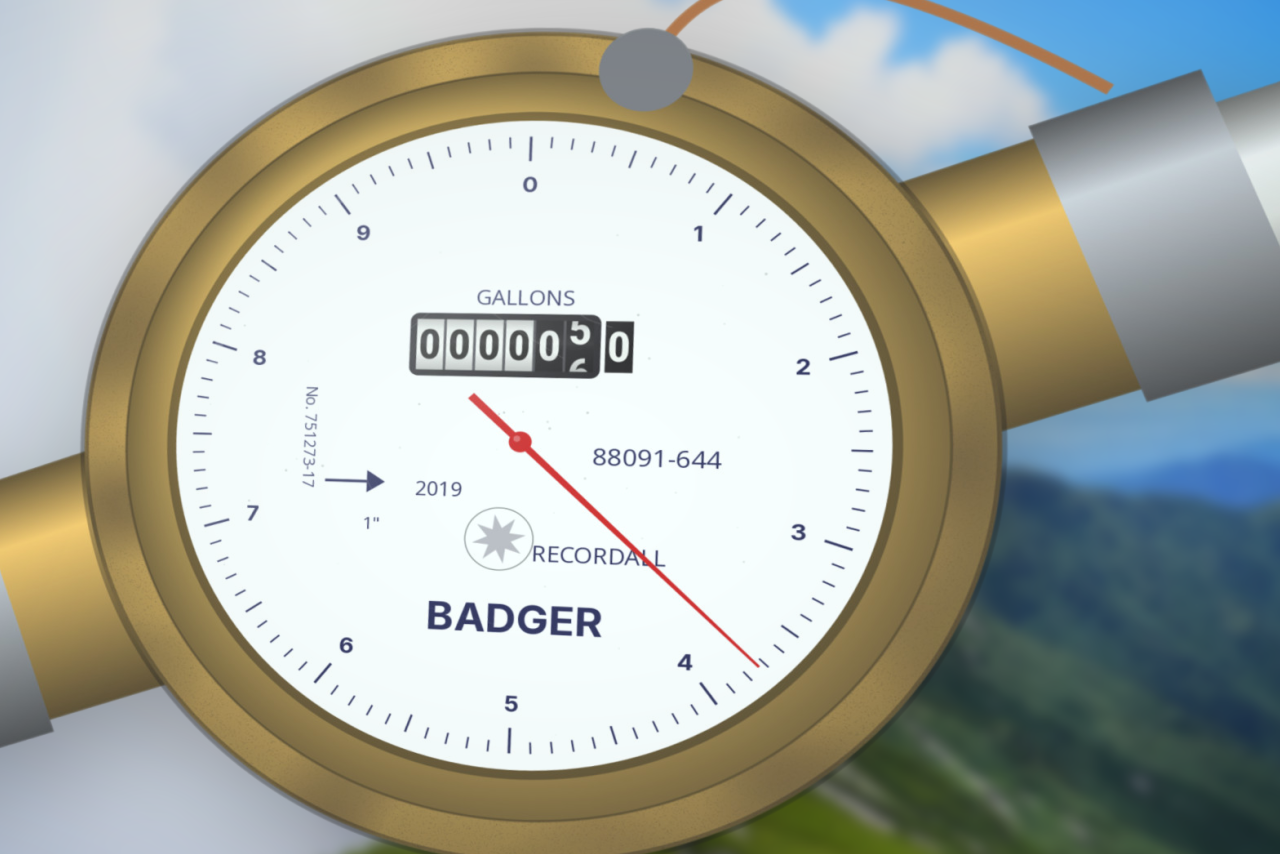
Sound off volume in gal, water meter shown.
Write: 53.7 gal
